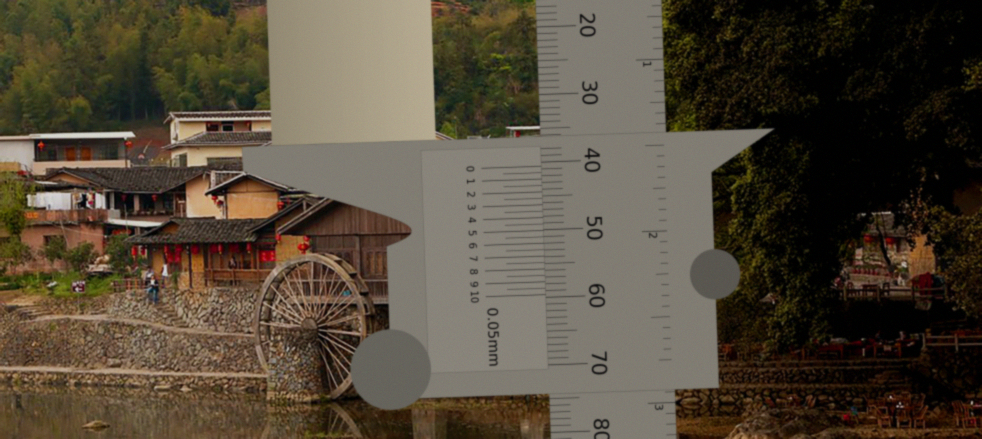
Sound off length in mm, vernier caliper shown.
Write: 40.6 mm
